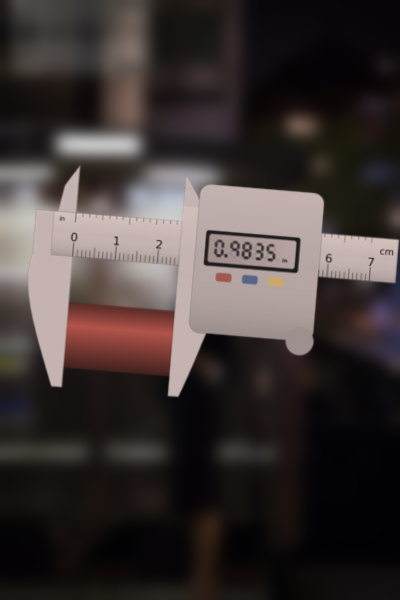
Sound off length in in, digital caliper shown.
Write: 0.9835 in
